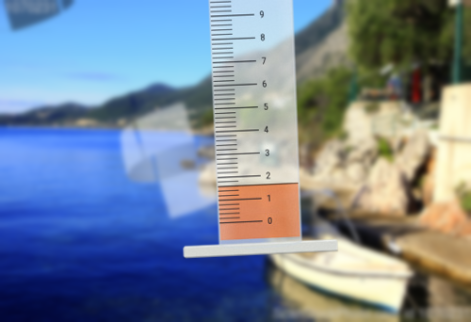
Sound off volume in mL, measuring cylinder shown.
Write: 1.6 mL
